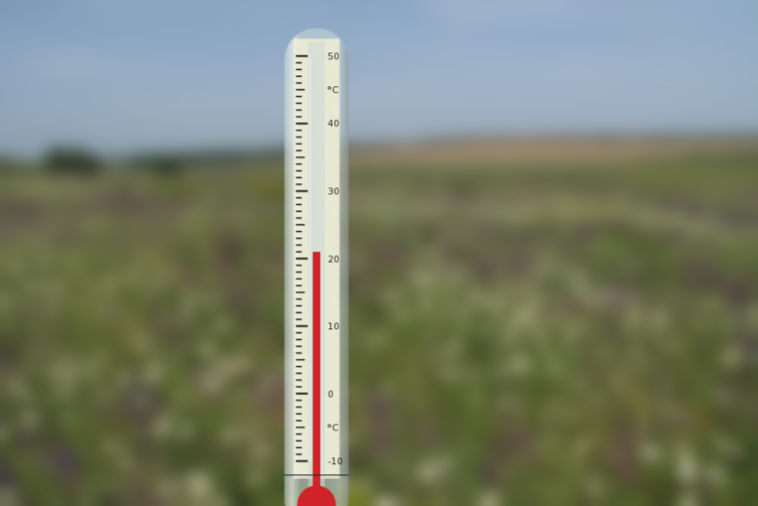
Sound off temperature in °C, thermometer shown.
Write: 21 °C
